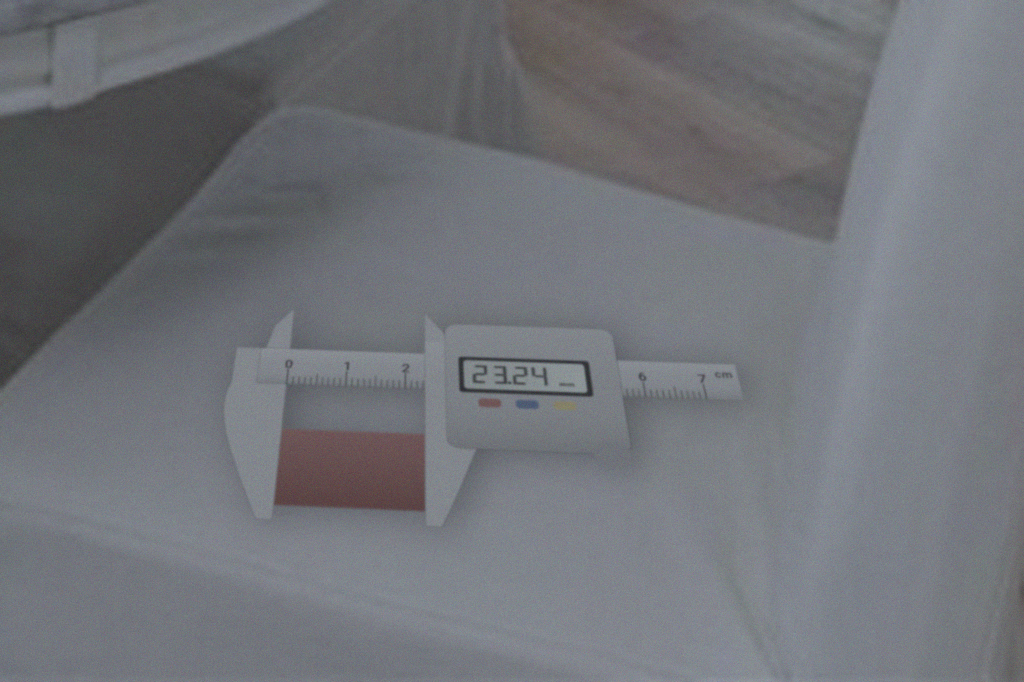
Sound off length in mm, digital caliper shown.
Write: 23.24 mm
